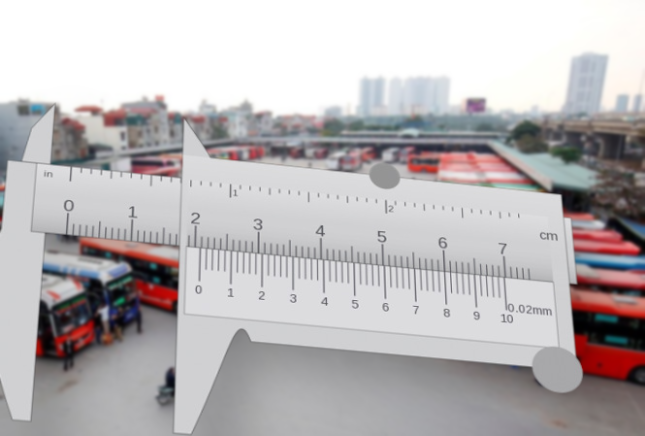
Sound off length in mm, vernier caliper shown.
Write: 20.8 mm
